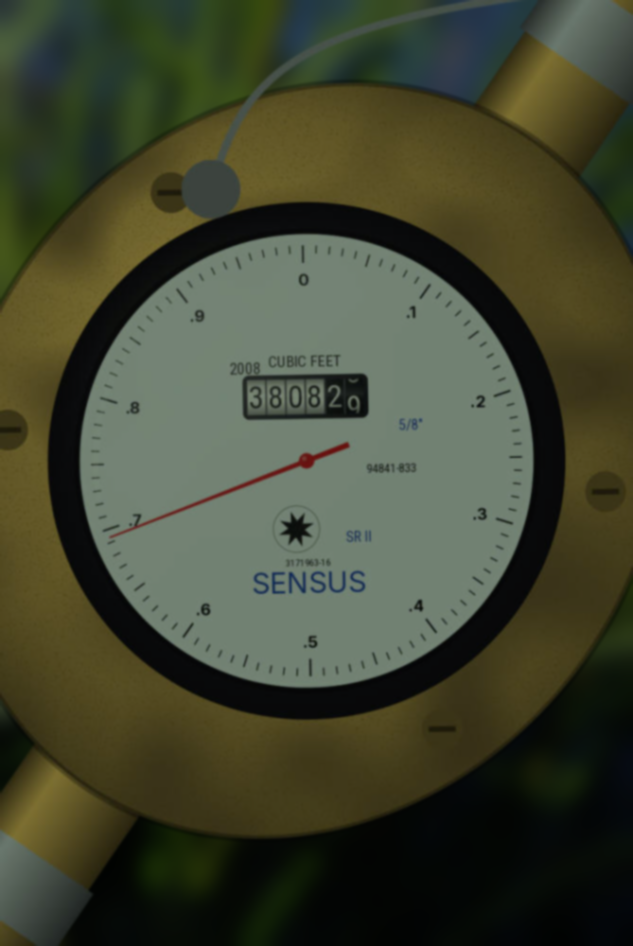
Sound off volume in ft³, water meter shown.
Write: 380828.69 ft³
